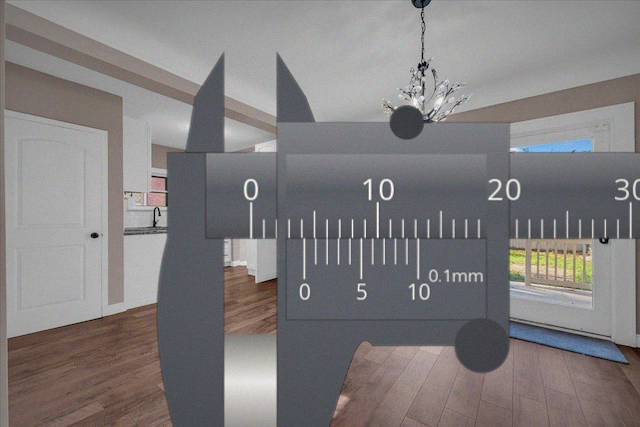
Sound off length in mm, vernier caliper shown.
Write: 4.2 mm
